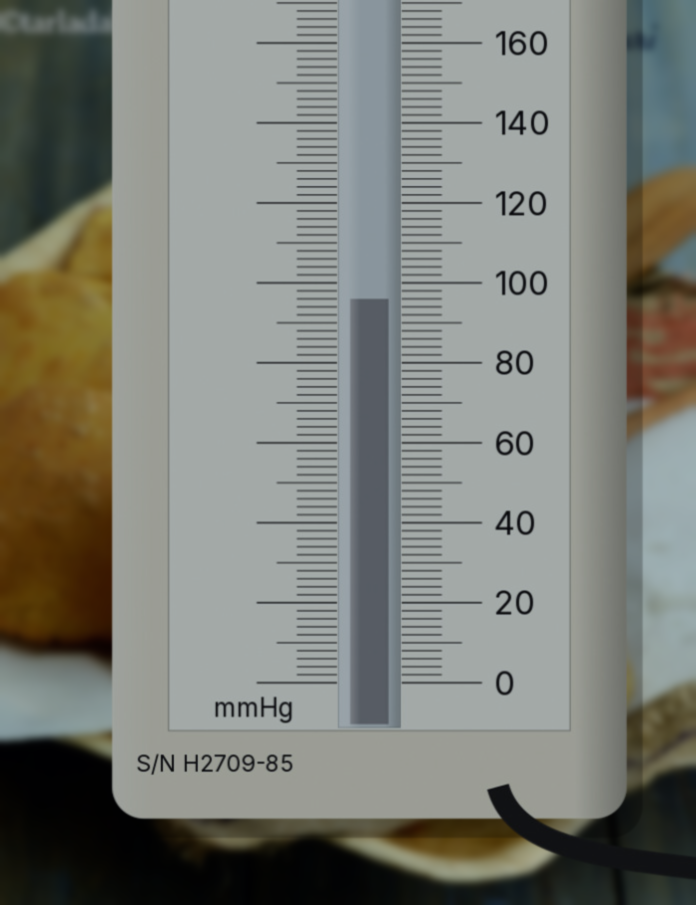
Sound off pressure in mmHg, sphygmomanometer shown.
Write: 96 mmHg
